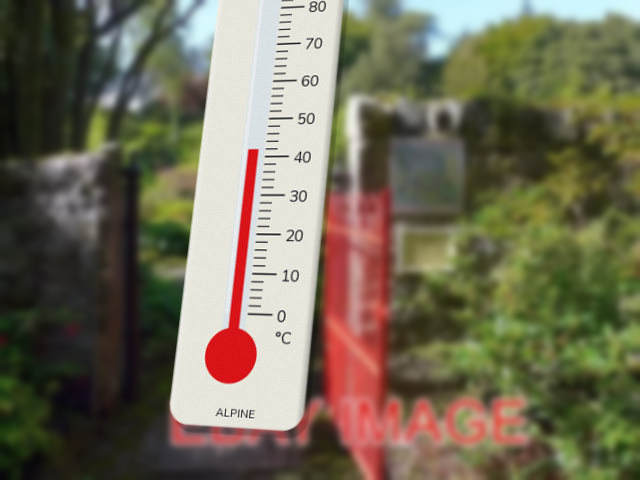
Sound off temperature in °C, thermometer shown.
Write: 42 °C
